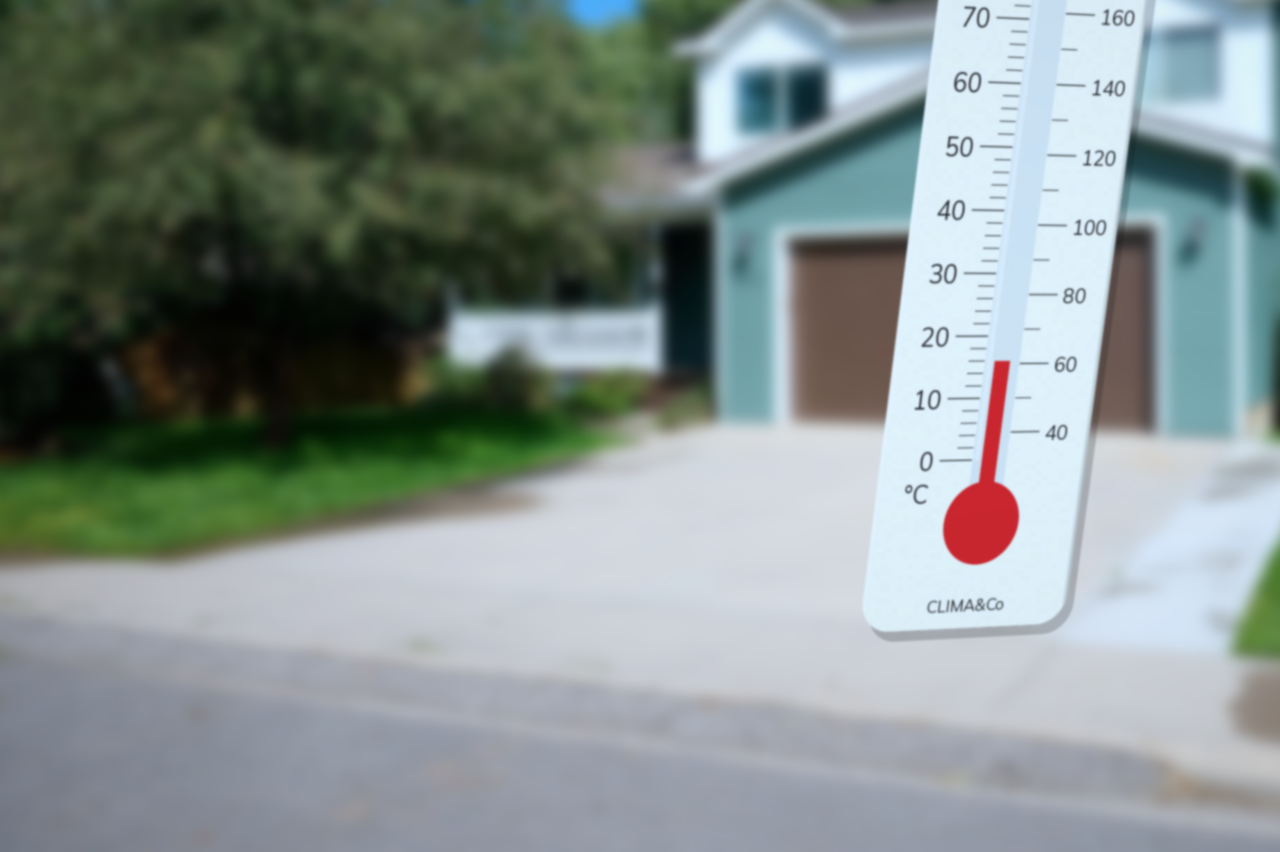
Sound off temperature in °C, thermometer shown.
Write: 16 °C
